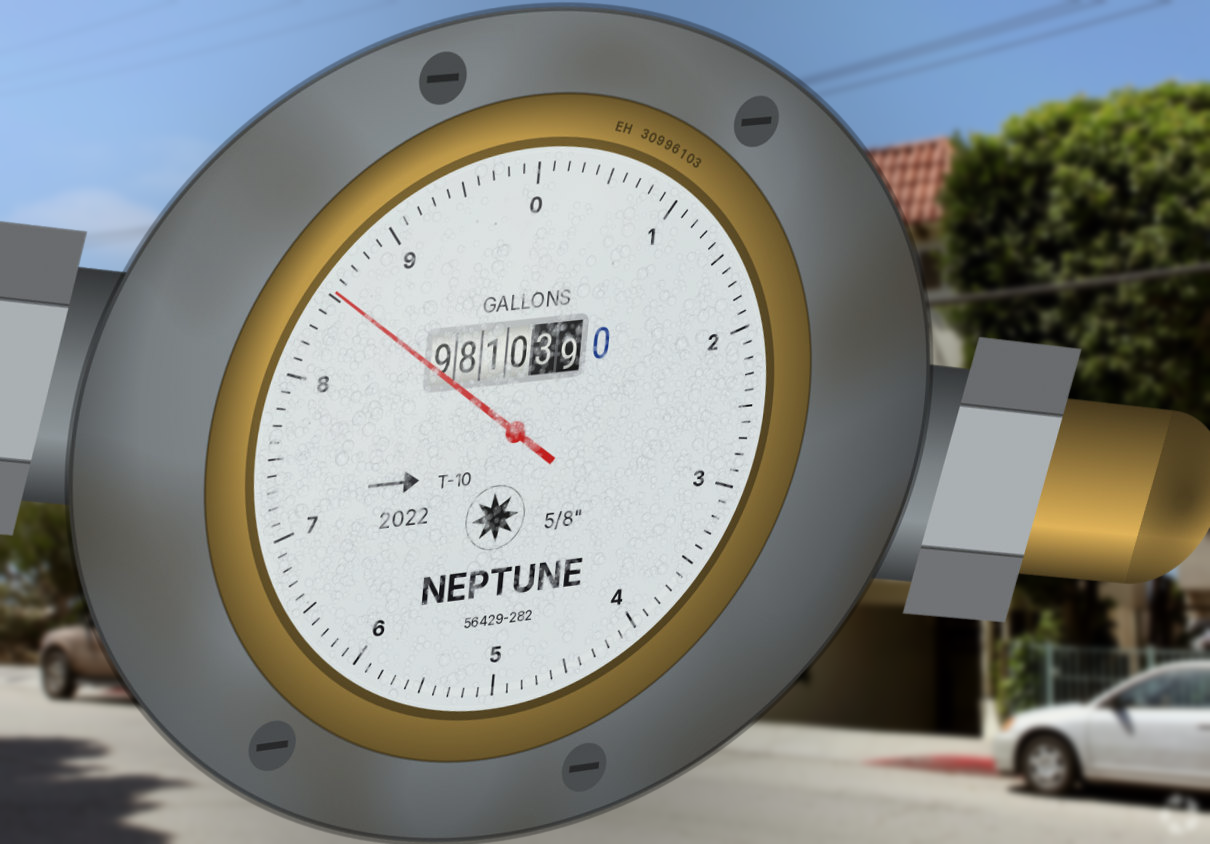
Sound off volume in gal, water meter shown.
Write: 9810388.5 gal
